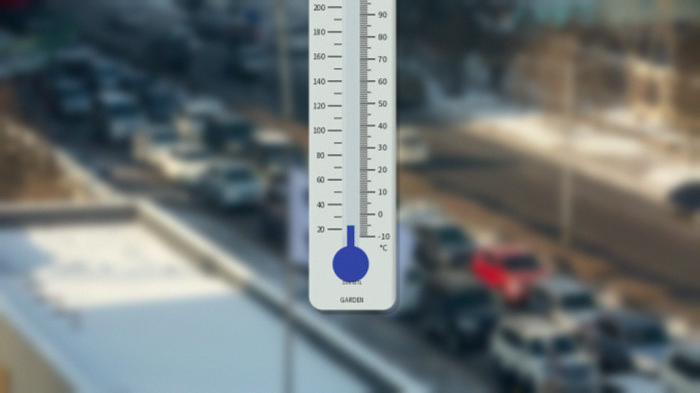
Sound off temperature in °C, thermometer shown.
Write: -5 °C
